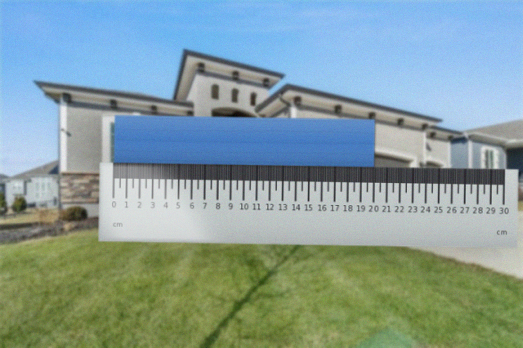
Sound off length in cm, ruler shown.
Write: 20 cm
